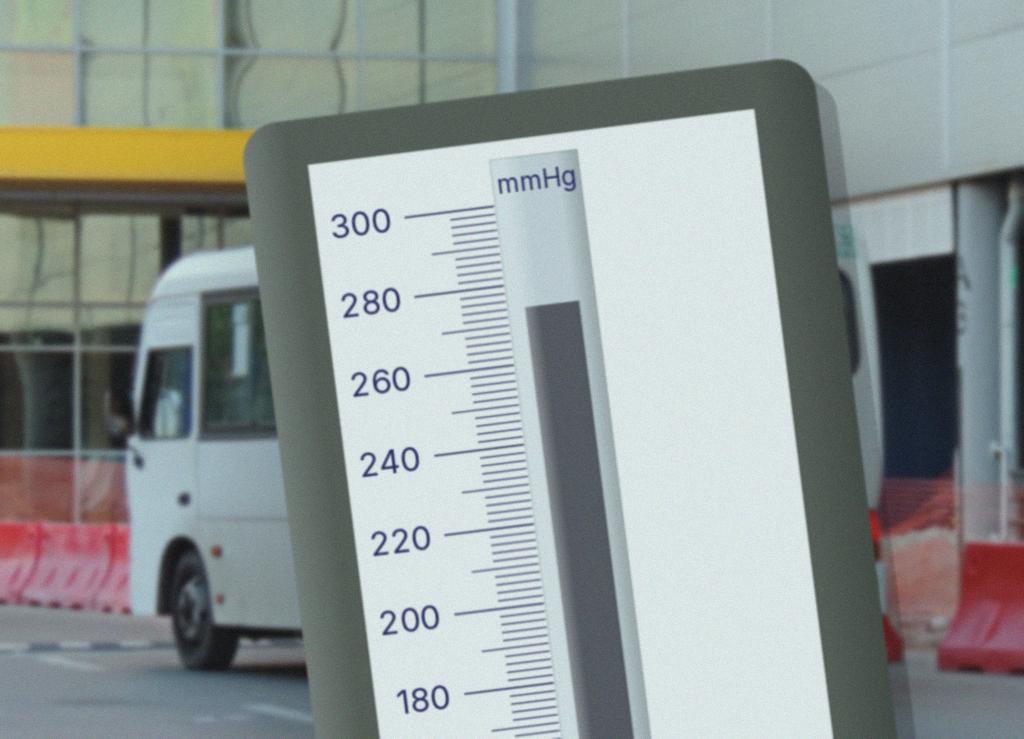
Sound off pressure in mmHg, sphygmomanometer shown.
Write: 274 mmHg
